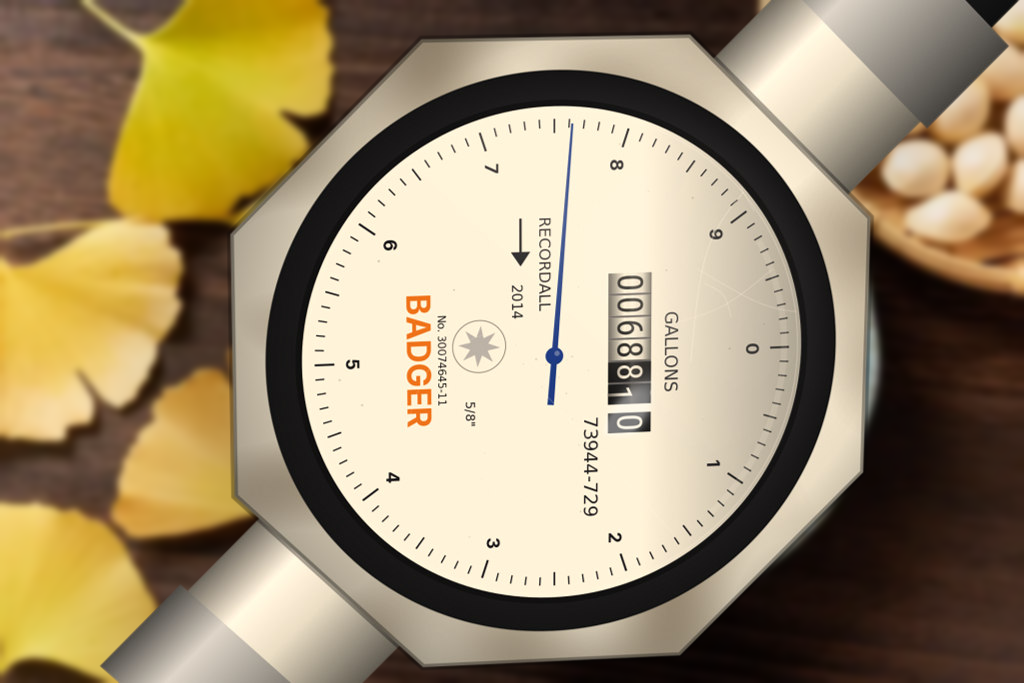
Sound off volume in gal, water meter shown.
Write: 68807.6 gal
